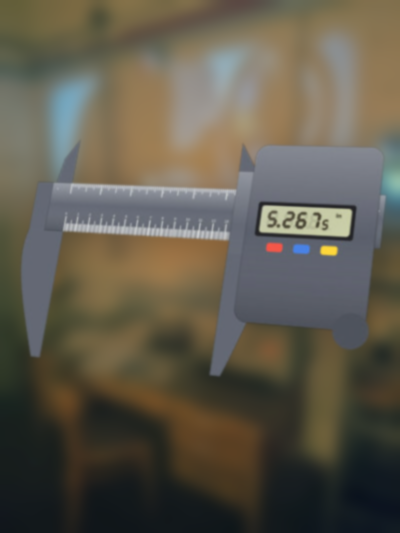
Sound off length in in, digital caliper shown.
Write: 5.2675 in
